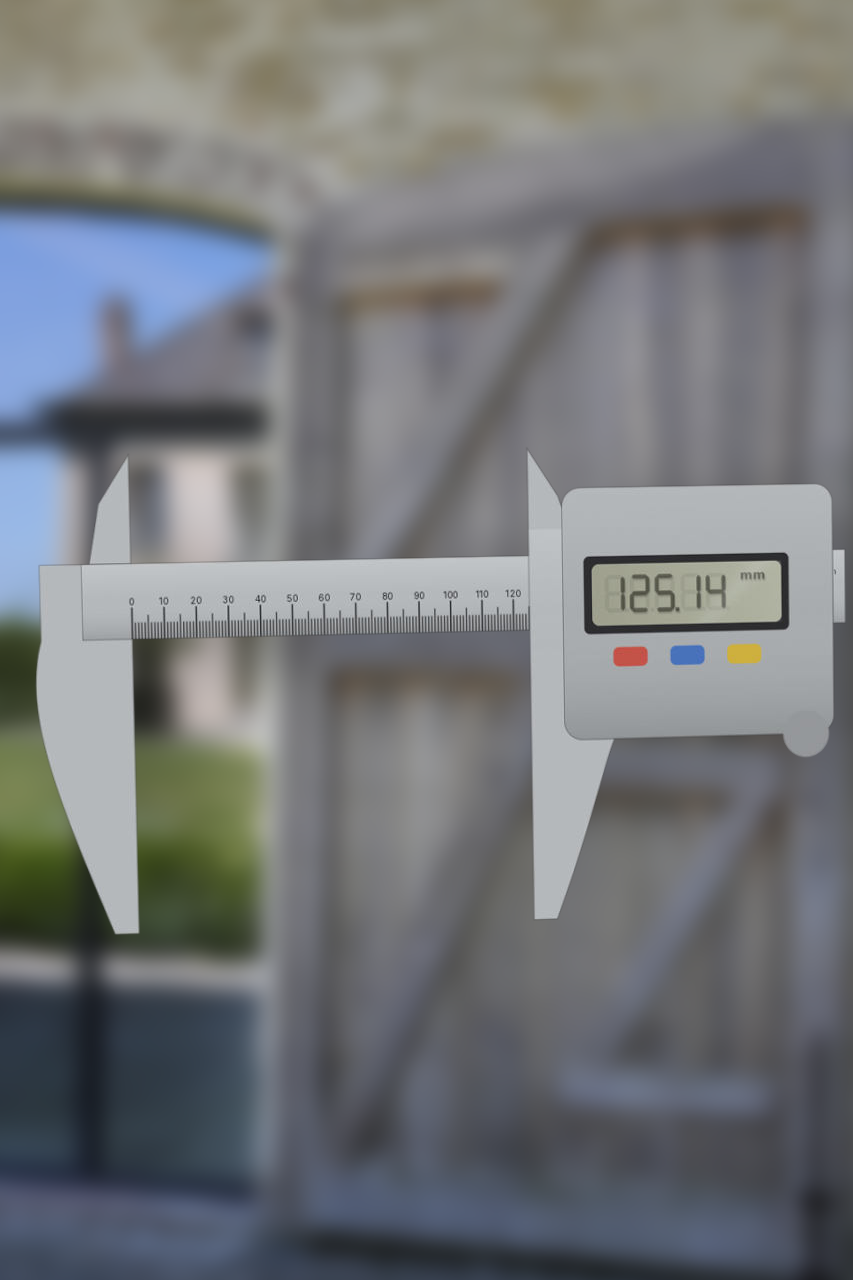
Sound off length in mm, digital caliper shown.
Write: 125.14 mm
